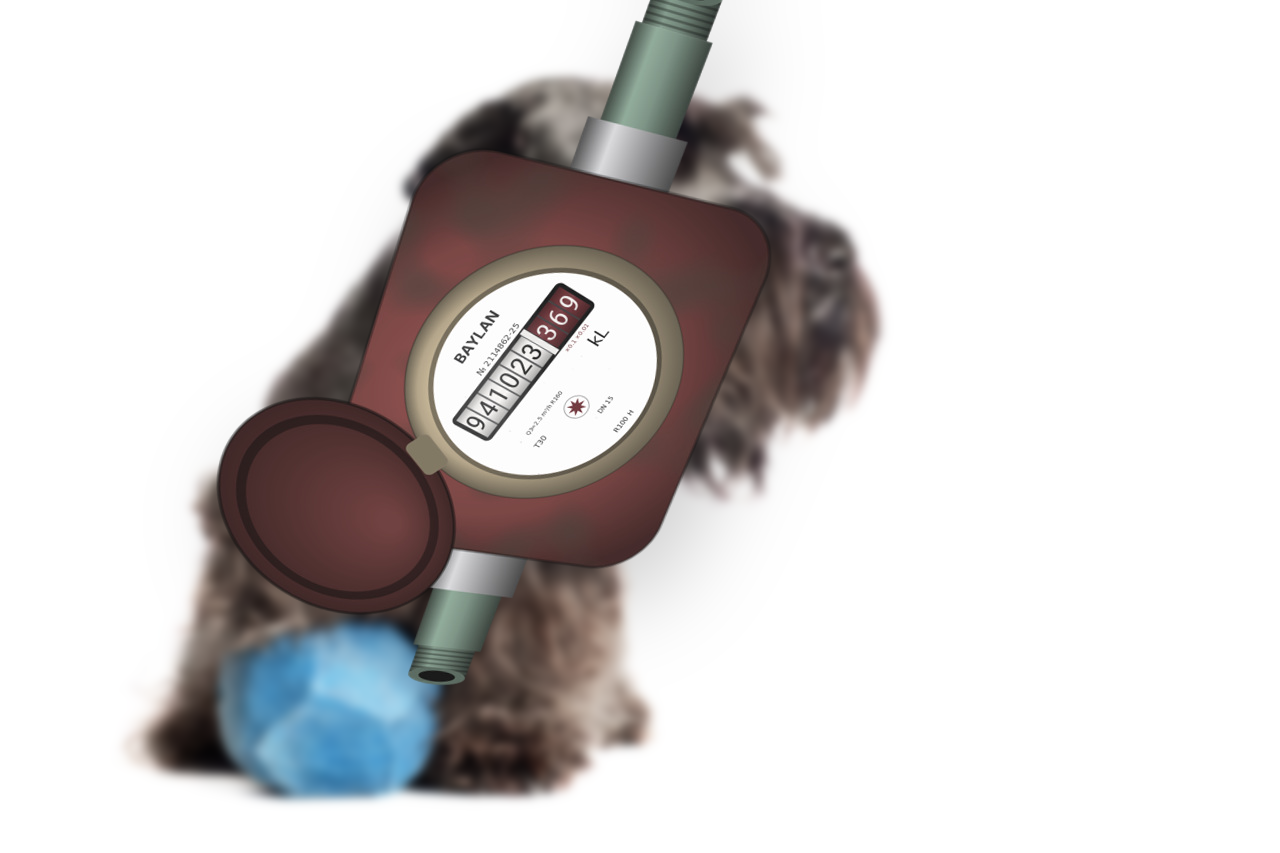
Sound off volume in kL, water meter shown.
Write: 941023.369 kL
